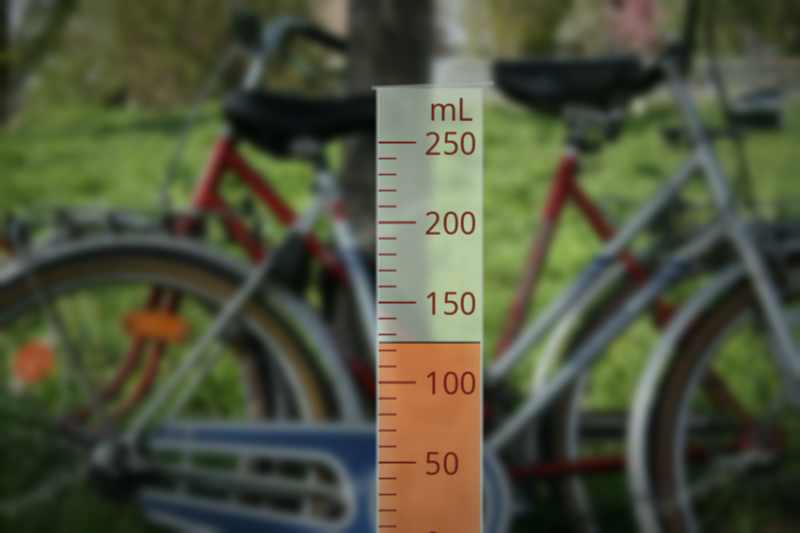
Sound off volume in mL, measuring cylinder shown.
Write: 125 mL
